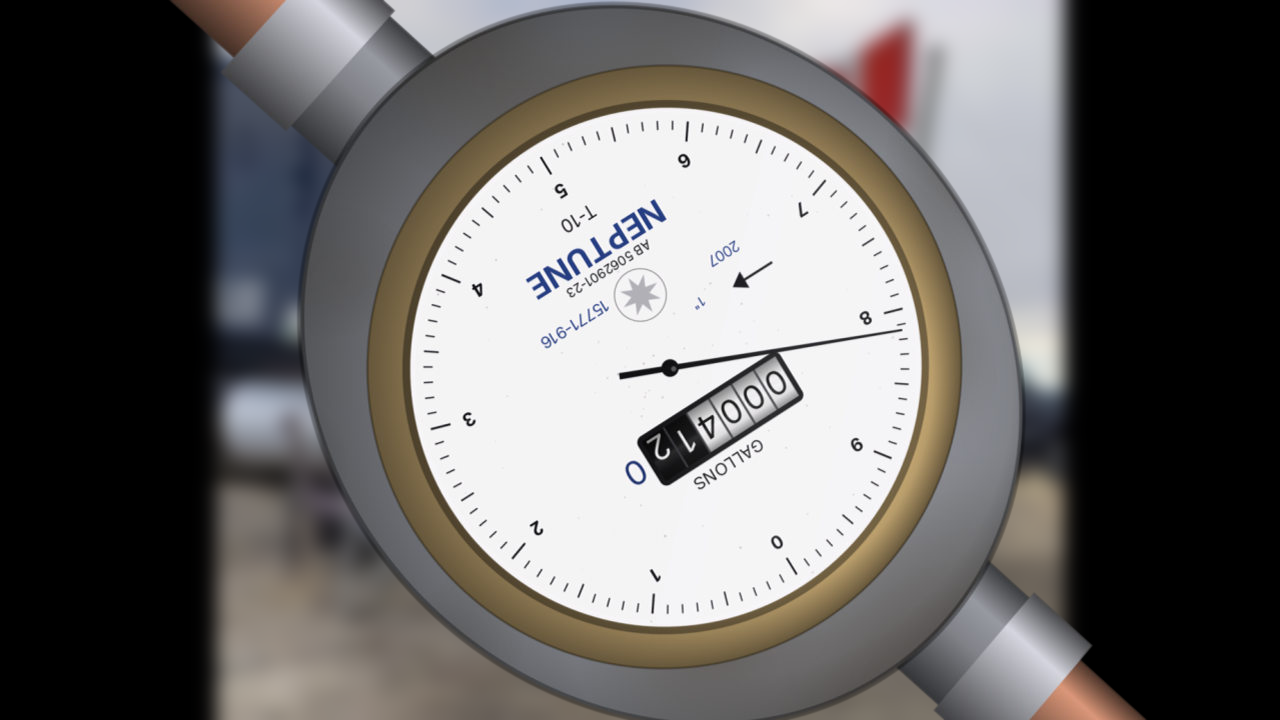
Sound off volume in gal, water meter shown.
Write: 4118.1 gal
